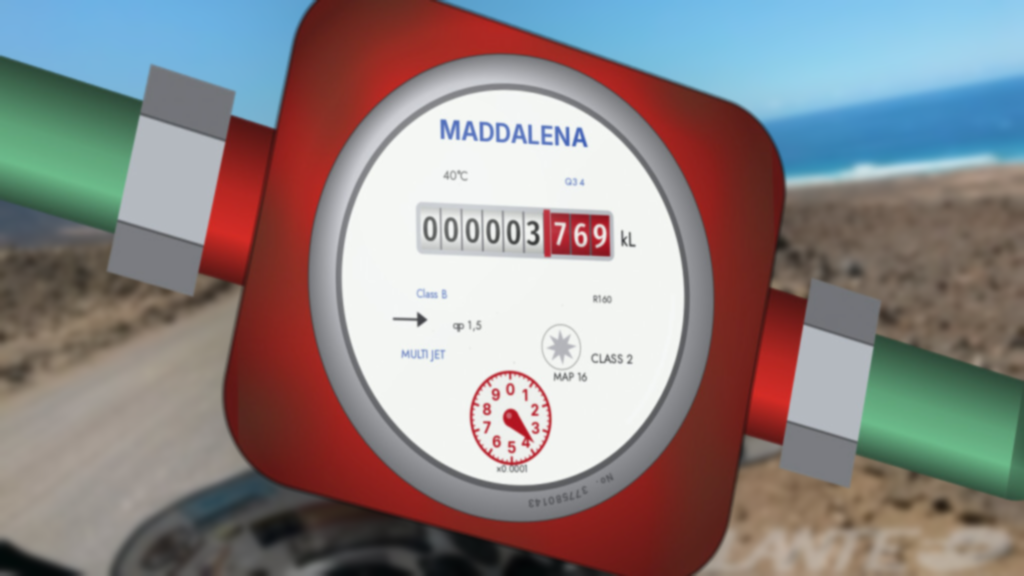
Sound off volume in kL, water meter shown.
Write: 3.7693 kL
